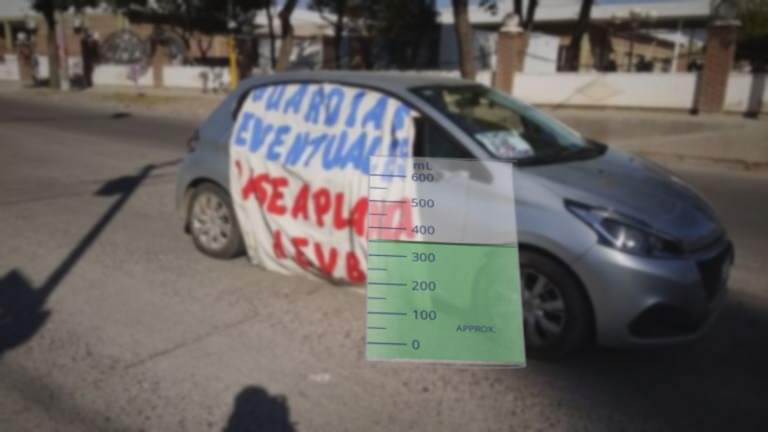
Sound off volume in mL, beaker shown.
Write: 350 mL
